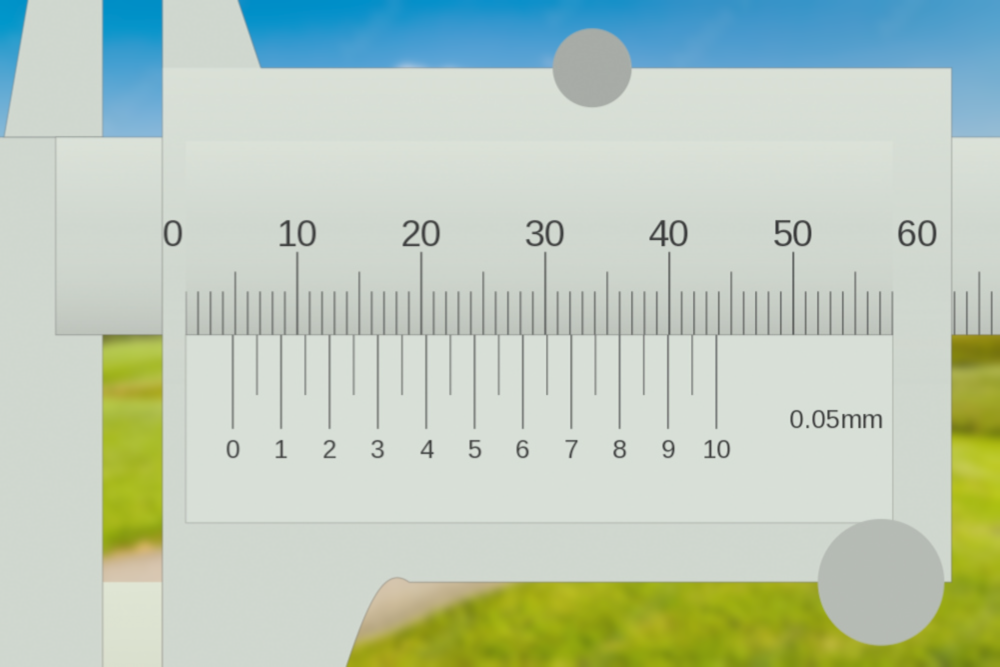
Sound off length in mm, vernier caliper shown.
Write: 4.8 mm
